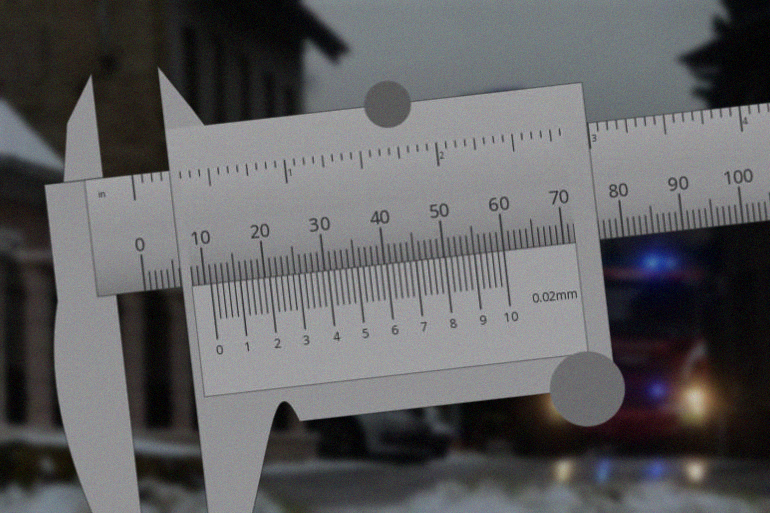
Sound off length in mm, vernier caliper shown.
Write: 11.0 mm
